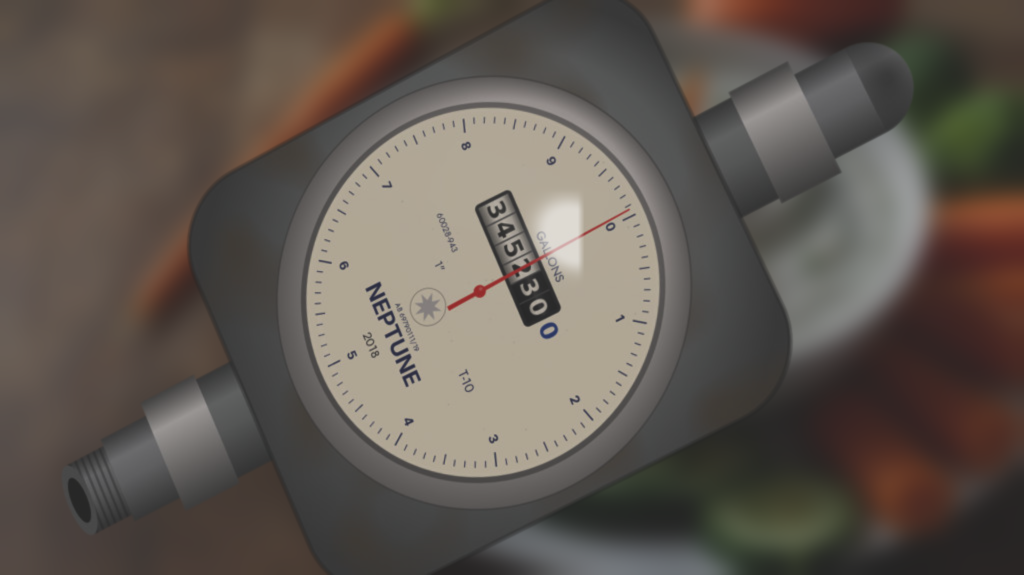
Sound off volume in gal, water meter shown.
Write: 3452299.9 gal
